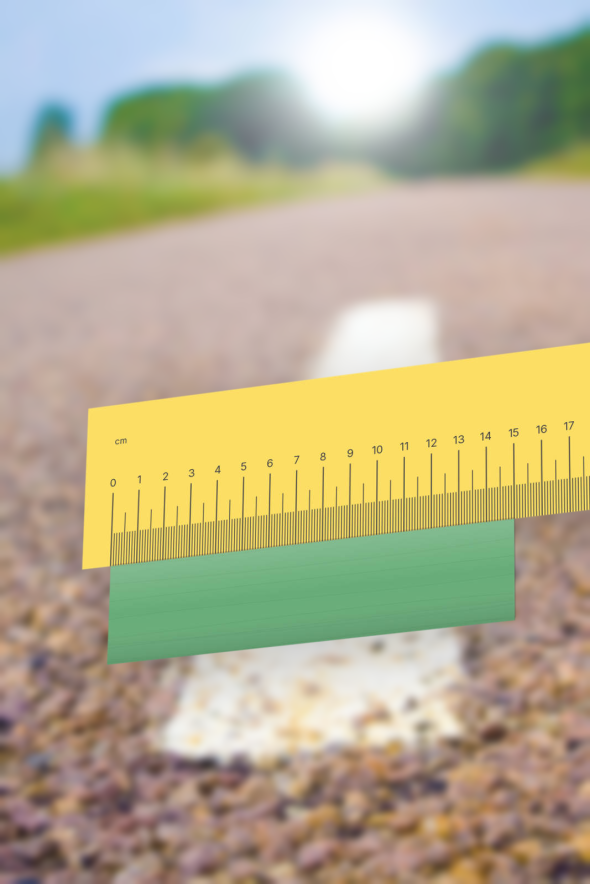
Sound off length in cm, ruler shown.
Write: 15 cm
